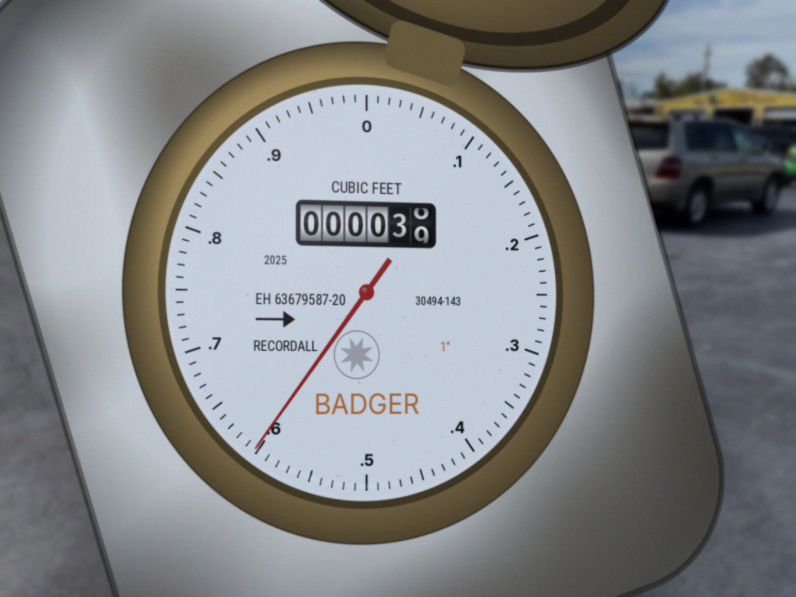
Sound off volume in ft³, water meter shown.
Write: 38.60 ft³
